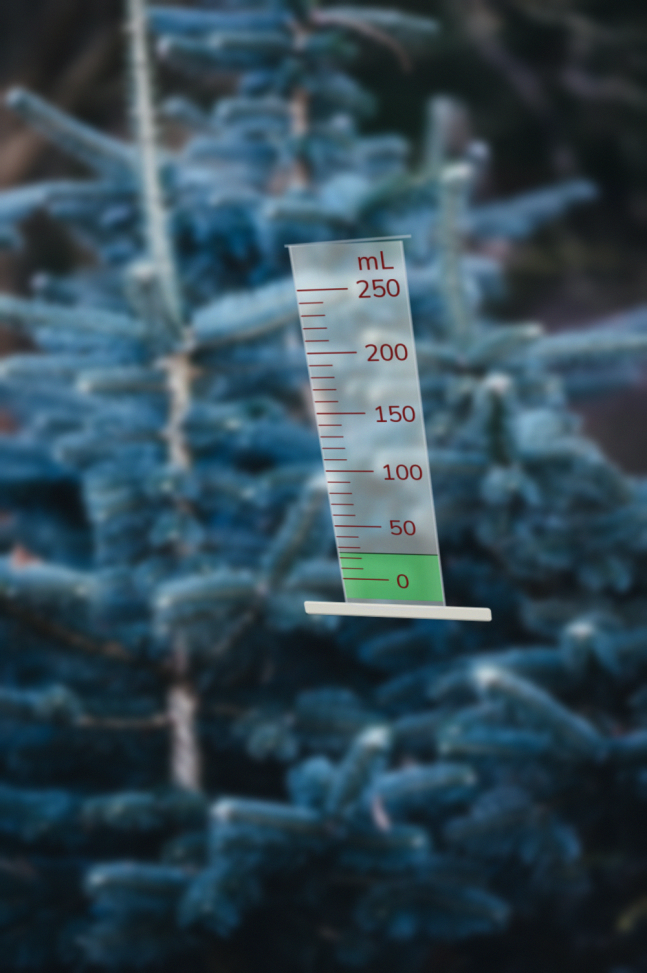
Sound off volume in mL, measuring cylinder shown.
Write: 25 mL
